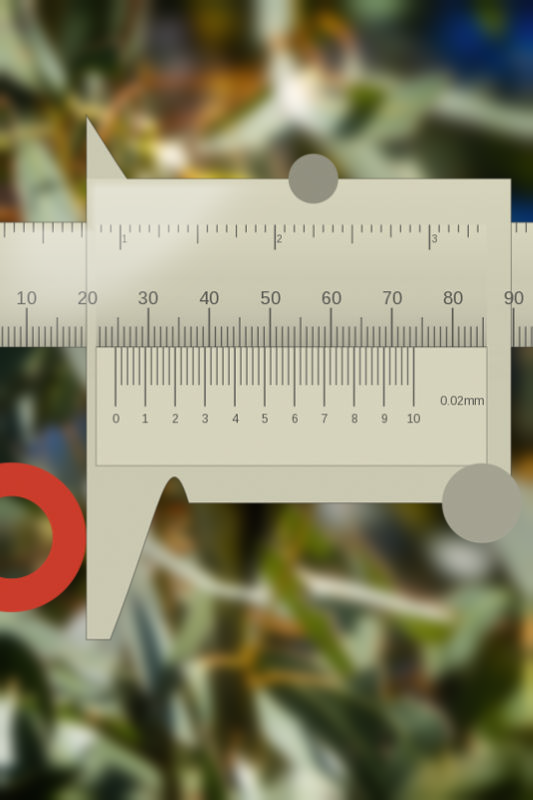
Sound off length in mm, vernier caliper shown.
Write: 24.6 mm
